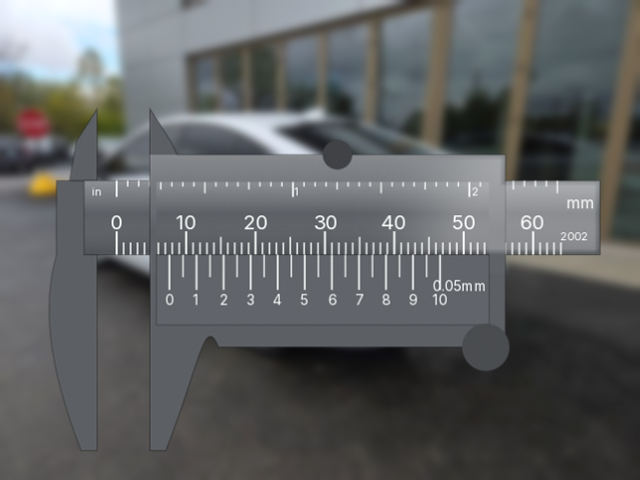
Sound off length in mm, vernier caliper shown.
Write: 7.6 mm
